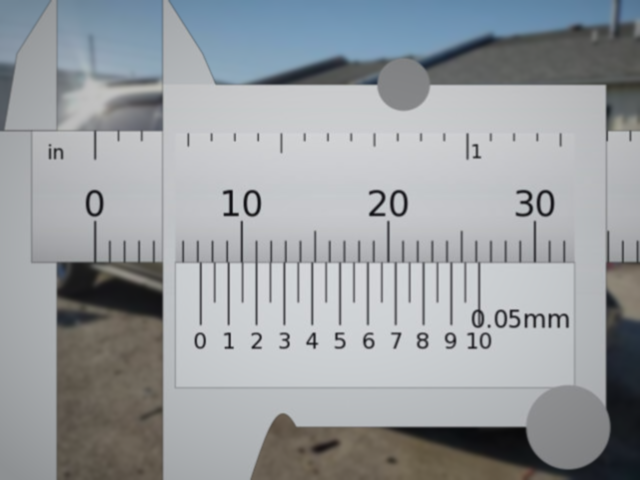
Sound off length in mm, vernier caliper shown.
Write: 7.2 mm
